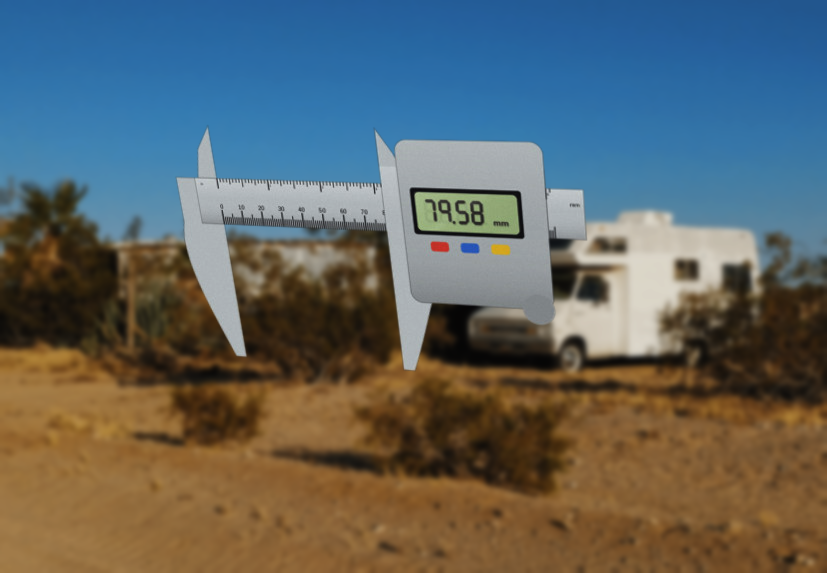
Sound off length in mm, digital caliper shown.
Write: 79.58 mm
